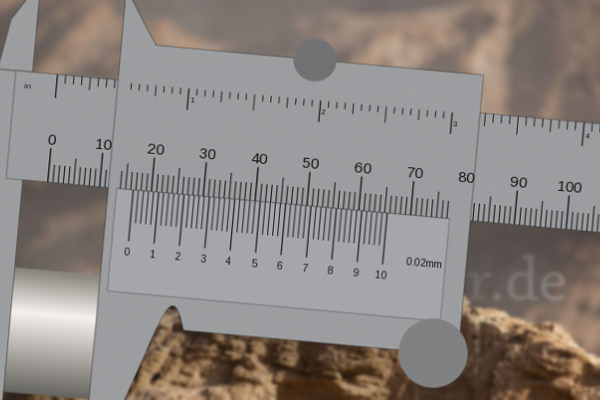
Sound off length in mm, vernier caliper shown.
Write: 16.5 mm
